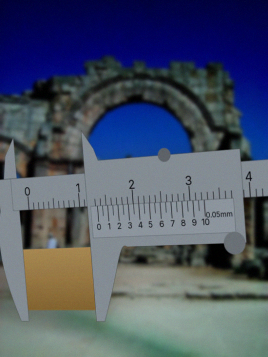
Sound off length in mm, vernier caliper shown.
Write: 13.4 mm
